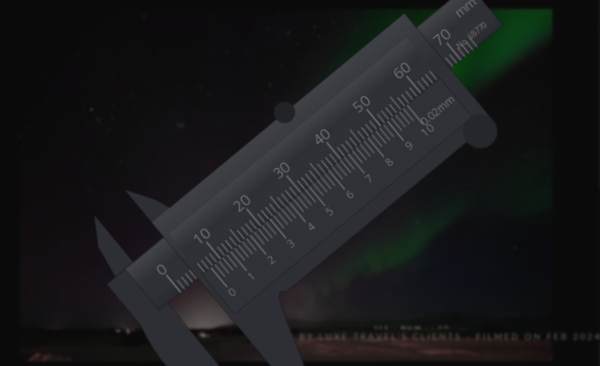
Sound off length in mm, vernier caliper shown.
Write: 7.5 mm
